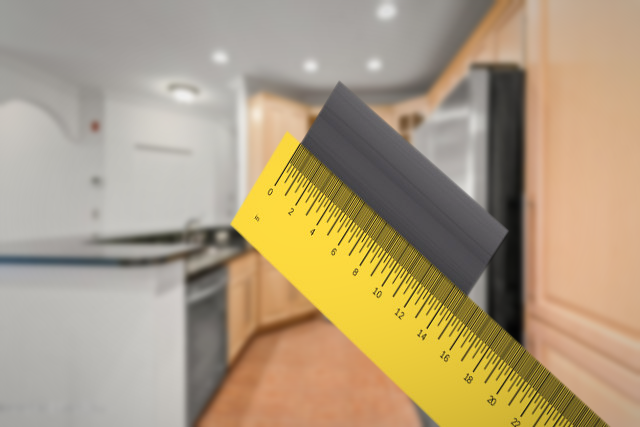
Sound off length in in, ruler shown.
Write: 15 in
